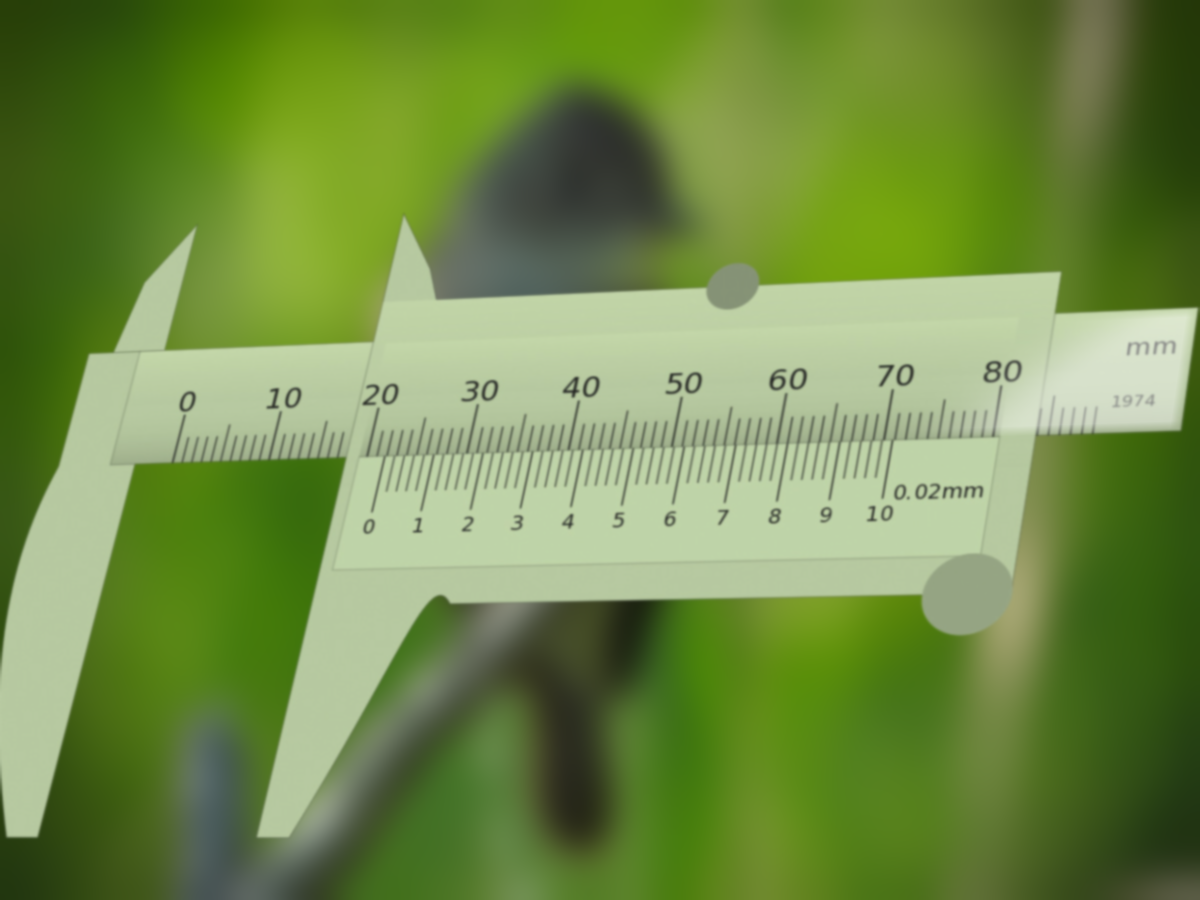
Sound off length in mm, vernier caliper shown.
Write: 21.8 mm
